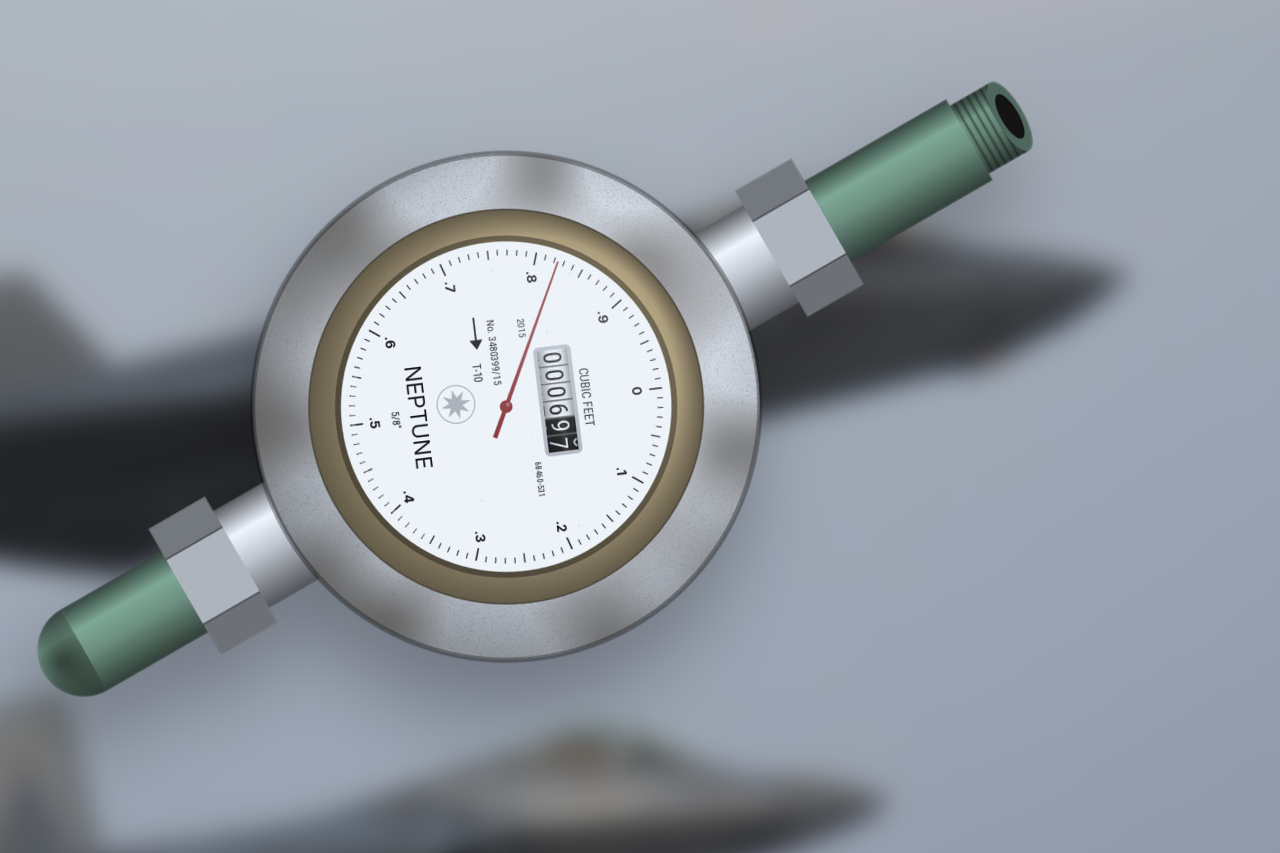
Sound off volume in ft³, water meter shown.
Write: 696.82 ft³
